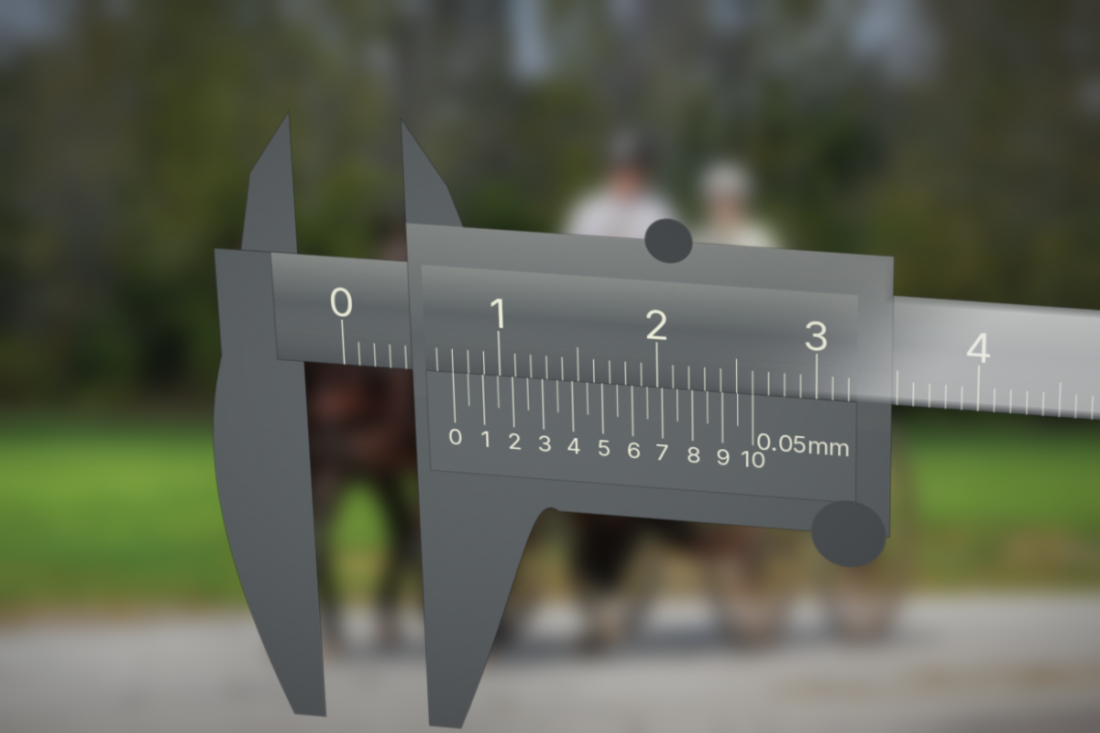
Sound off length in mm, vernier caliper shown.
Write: 7.0 mm
